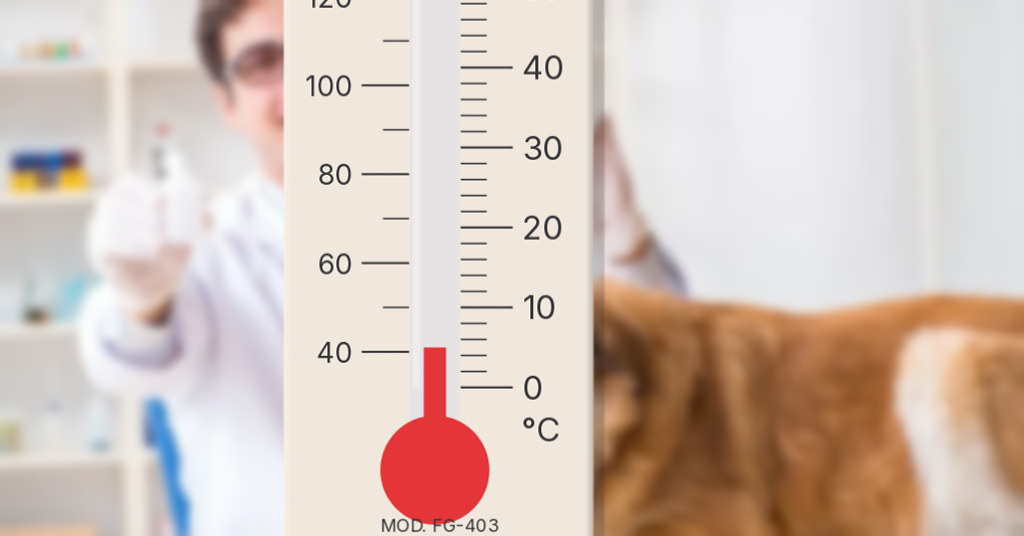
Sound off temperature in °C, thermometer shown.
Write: 5 °C
